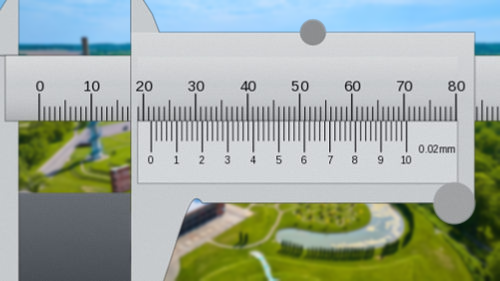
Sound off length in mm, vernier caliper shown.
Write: 21.5 mm
